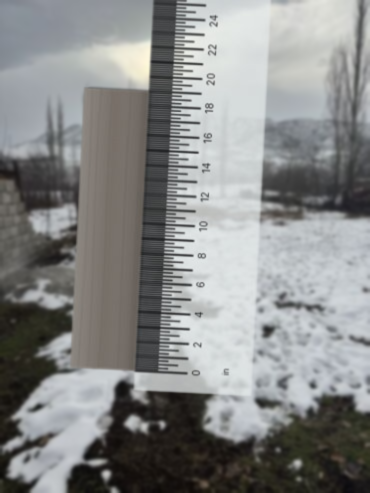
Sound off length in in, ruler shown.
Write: 19 in
